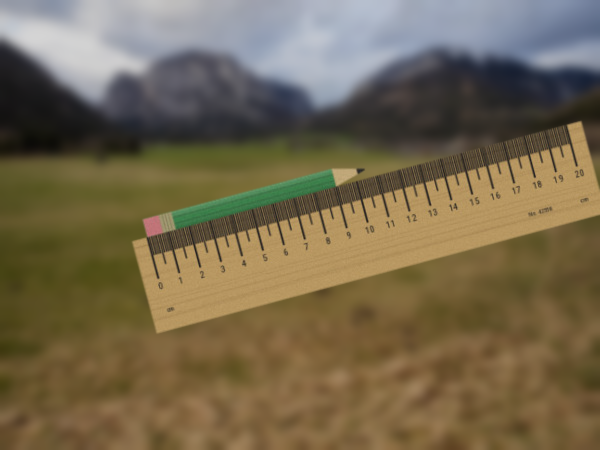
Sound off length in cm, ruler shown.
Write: 10.5 cm
